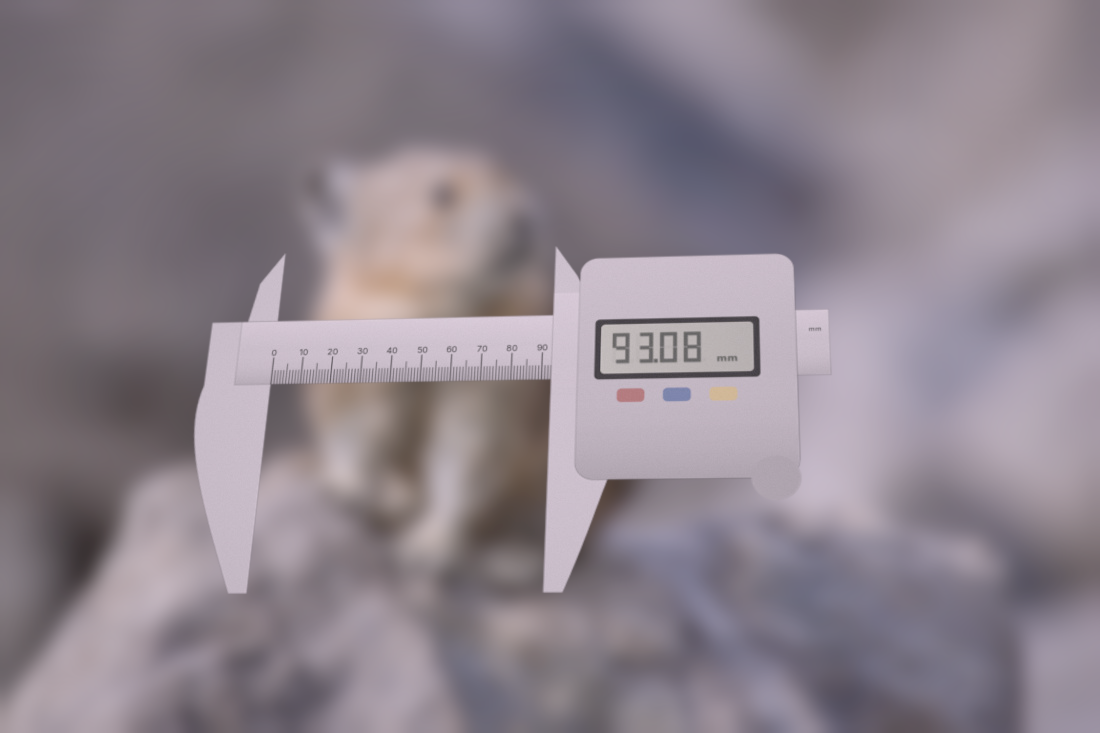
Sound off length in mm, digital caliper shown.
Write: 93.08 mm
